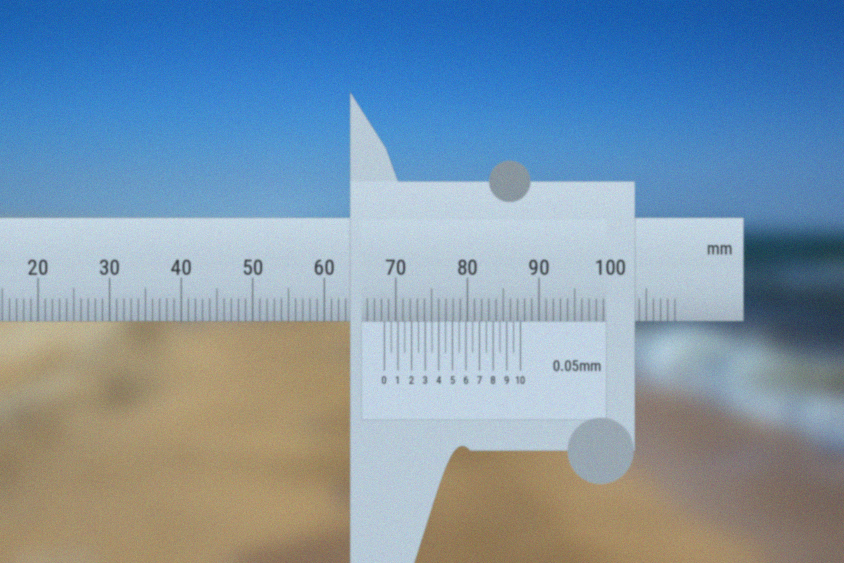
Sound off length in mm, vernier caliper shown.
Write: 68.4 mm
